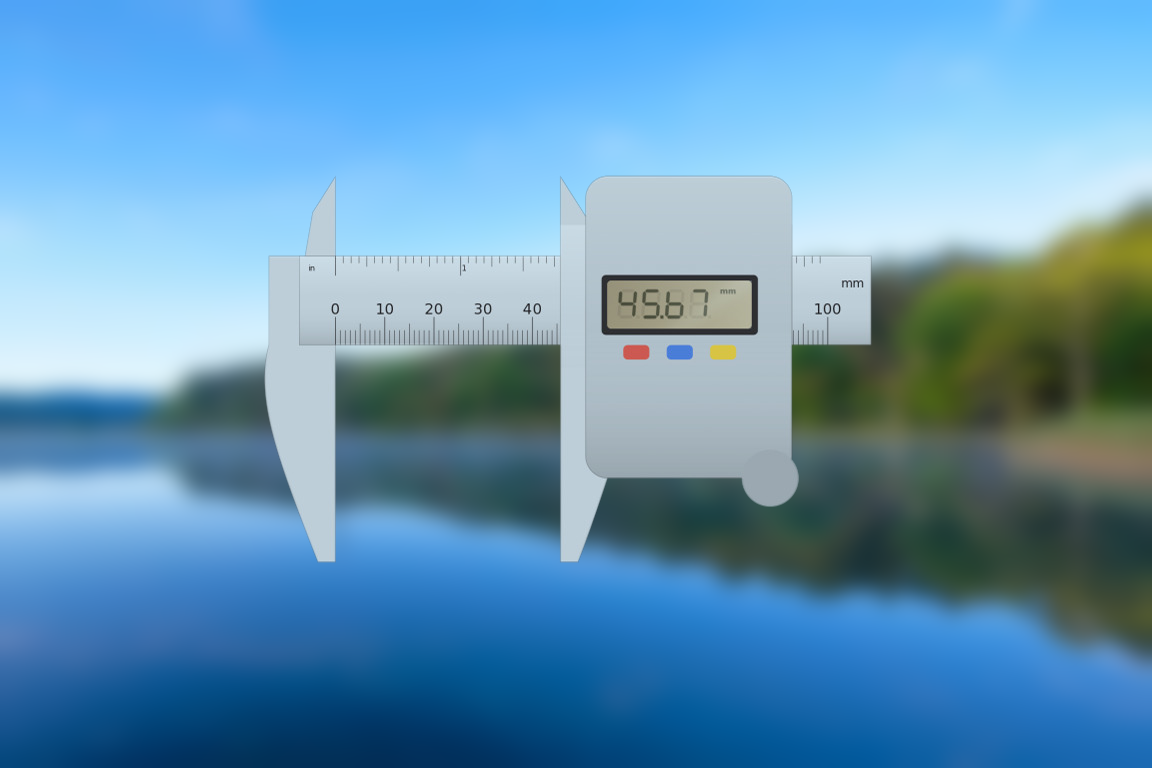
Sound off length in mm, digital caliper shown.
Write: 45.67 mm
